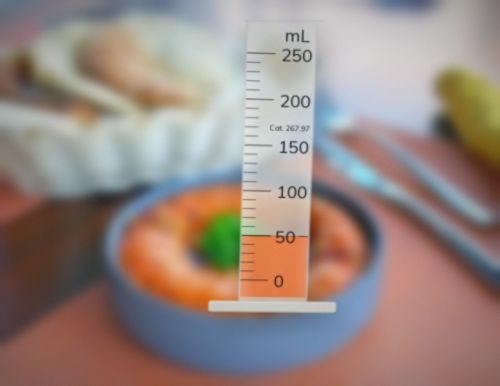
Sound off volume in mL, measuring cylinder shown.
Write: 50 mL
